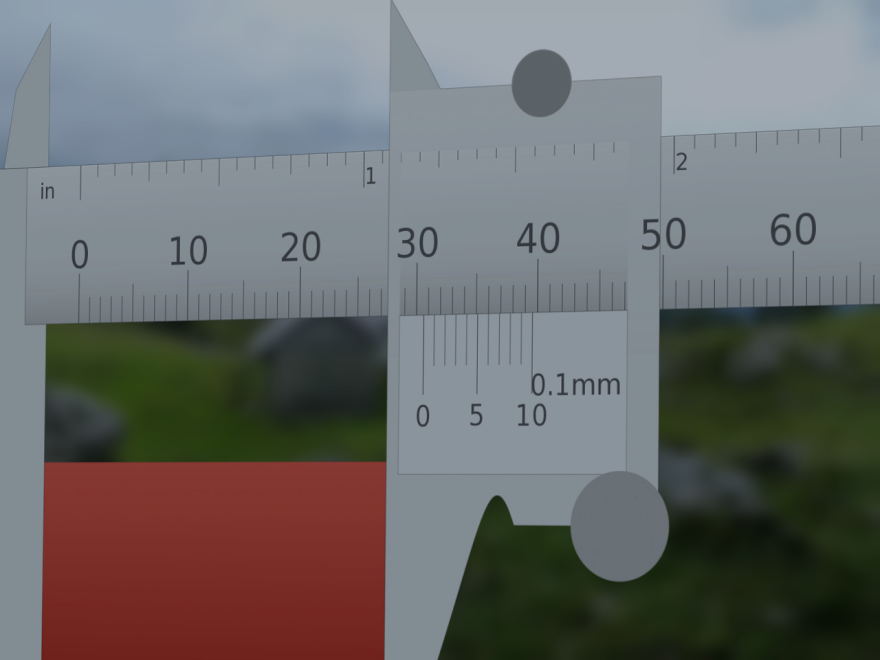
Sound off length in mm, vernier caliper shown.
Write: 30.6 mm
